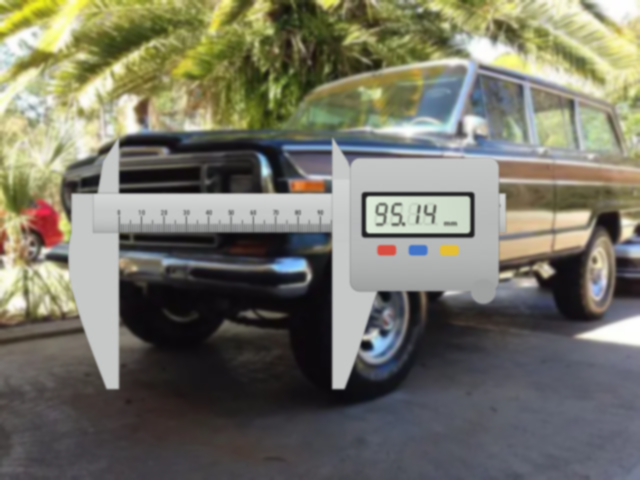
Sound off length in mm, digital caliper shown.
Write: 95.14 mm
